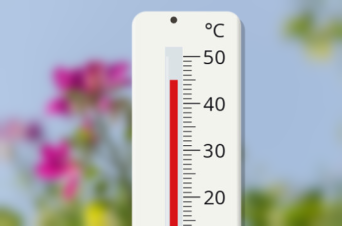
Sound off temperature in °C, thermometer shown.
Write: 45 °C
